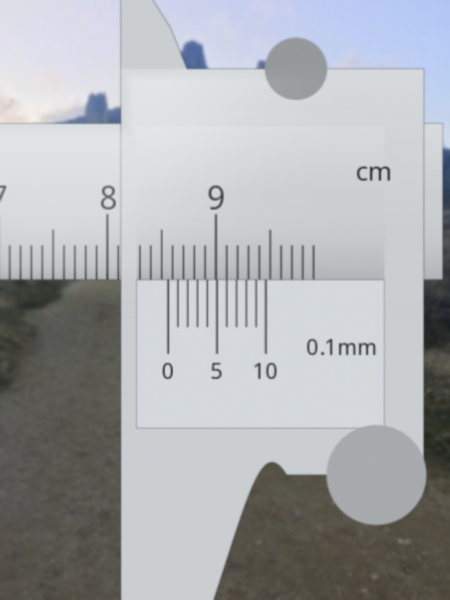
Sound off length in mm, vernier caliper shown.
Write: 85.6 mm
